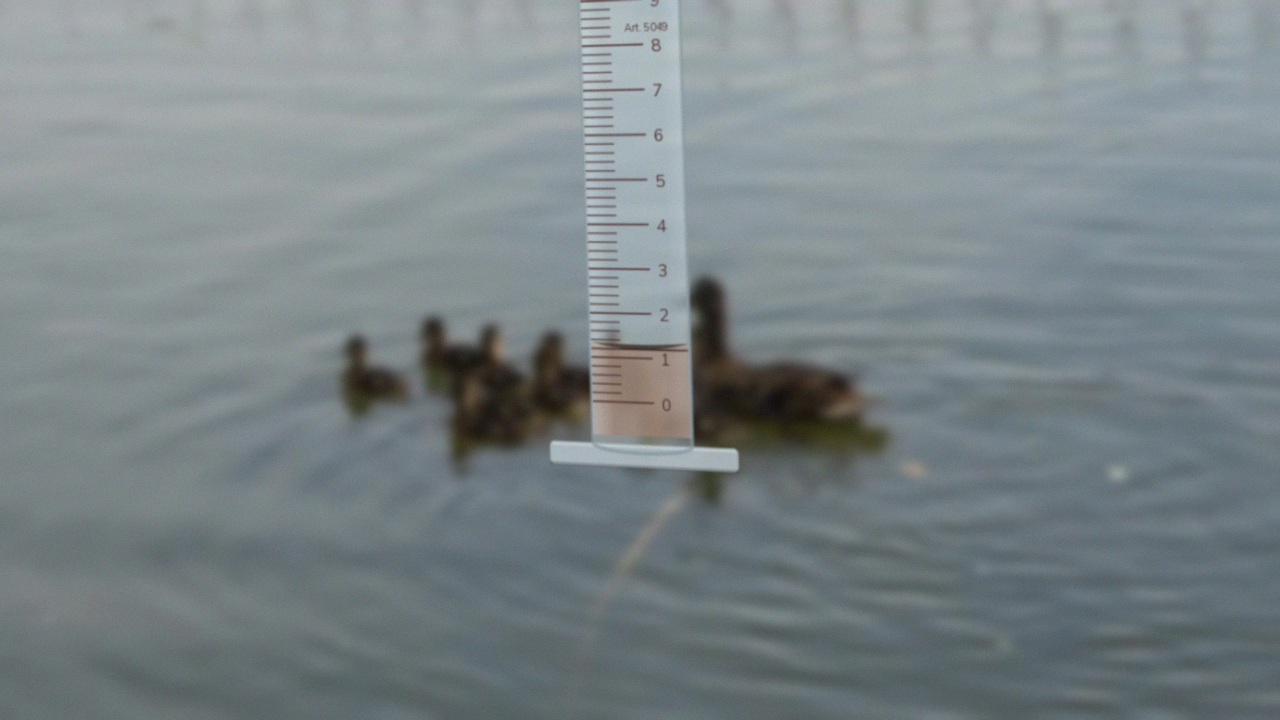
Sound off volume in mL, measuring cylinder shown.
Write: 1.2 mL
